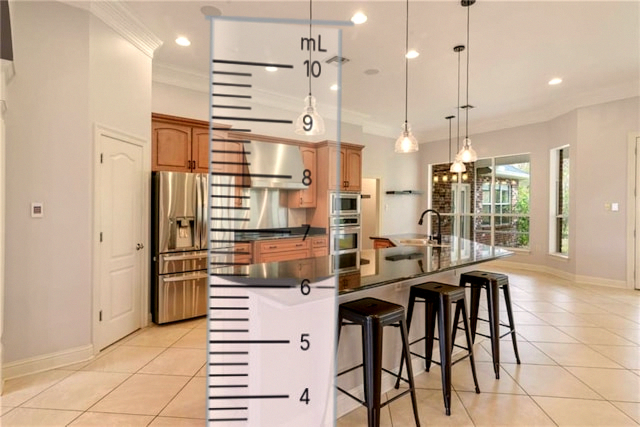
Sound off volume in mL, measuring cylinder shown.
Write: 6 mL
